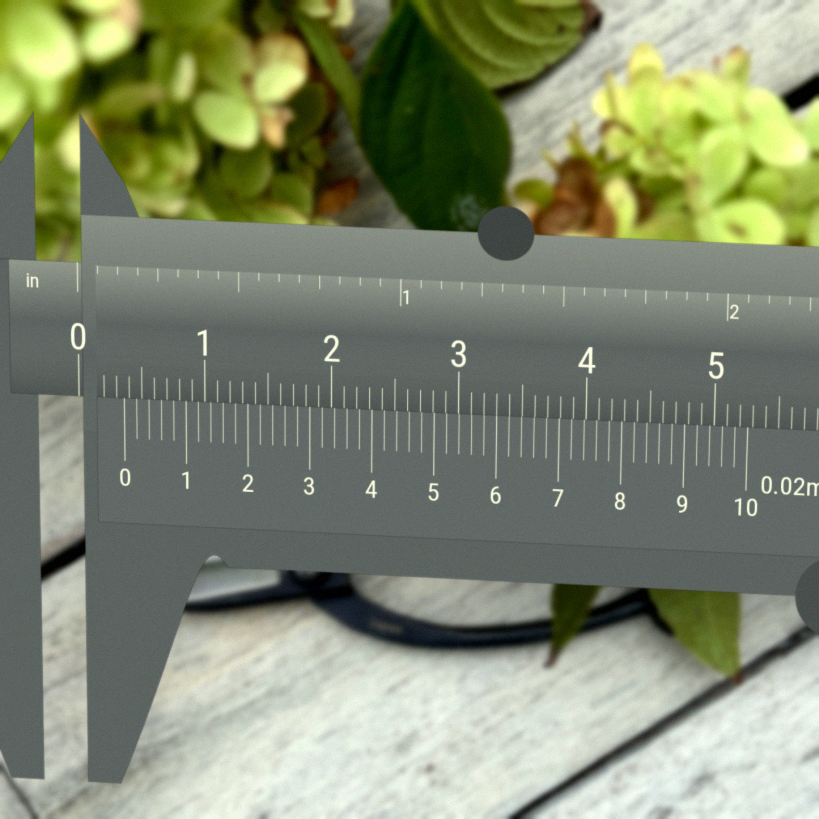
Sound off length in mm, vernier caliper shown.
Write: 3.6 mm
